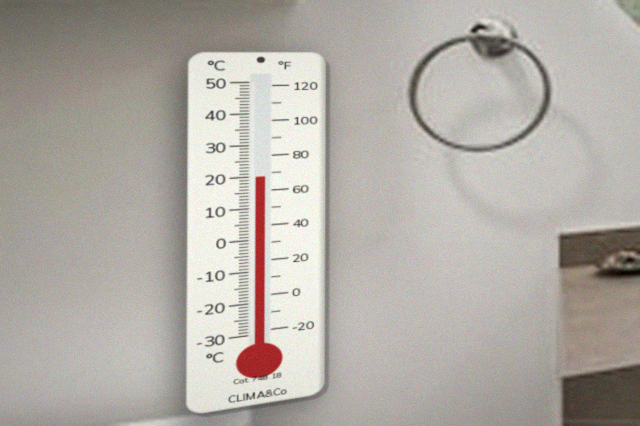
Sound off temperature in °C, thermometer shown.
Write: 20 °C
